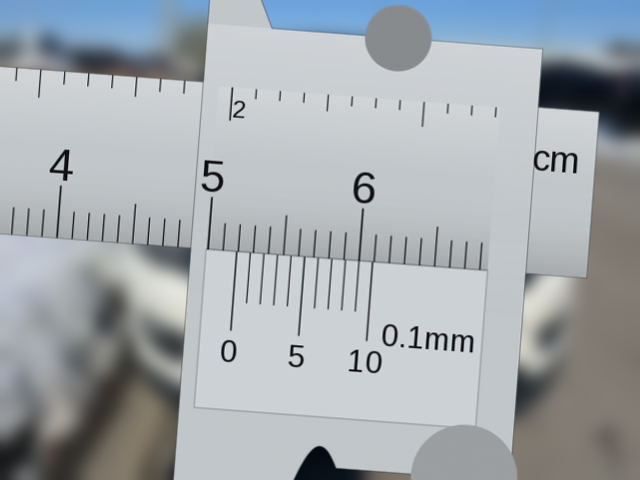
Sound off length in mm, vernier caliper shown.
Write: 51.9 mm
